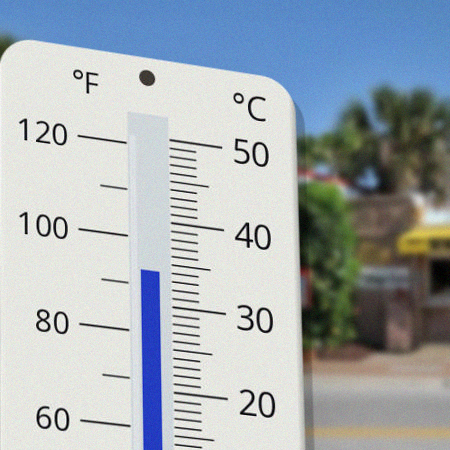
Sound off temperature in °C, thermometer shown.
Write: 34 °C
